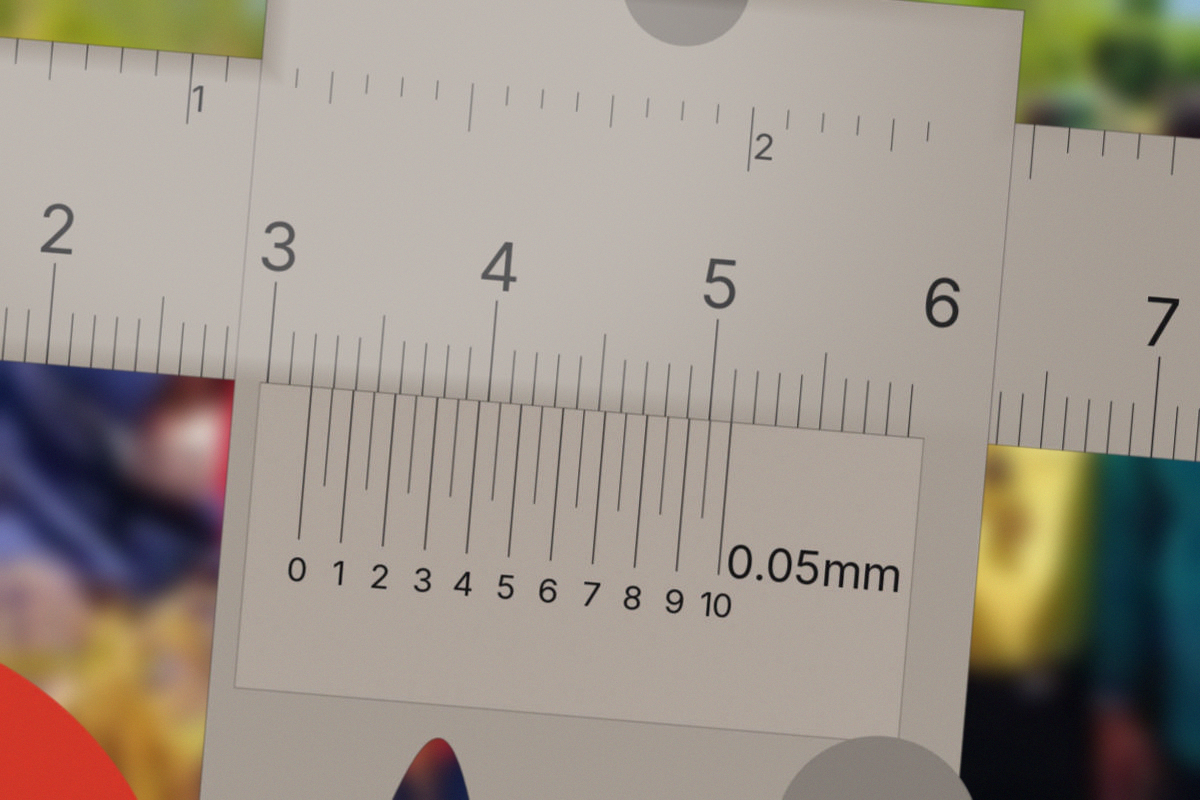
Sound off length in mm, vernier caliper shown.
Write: 32.0 mm
